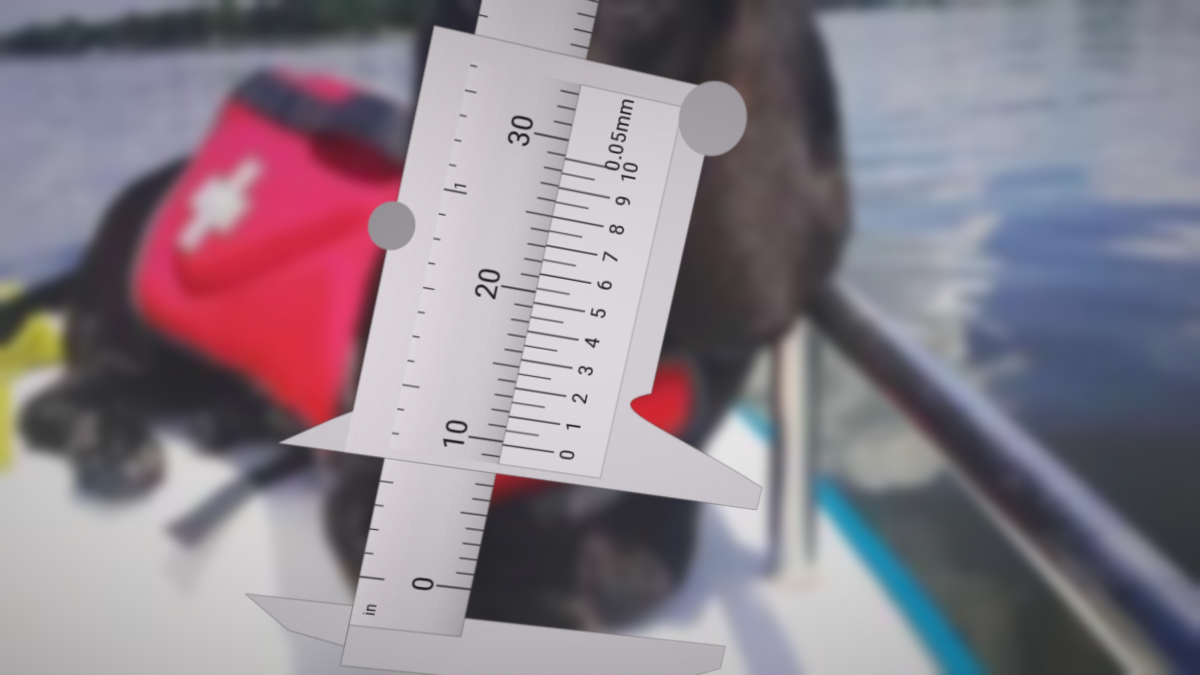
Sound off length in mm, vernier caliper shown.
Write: 9.8 mm
